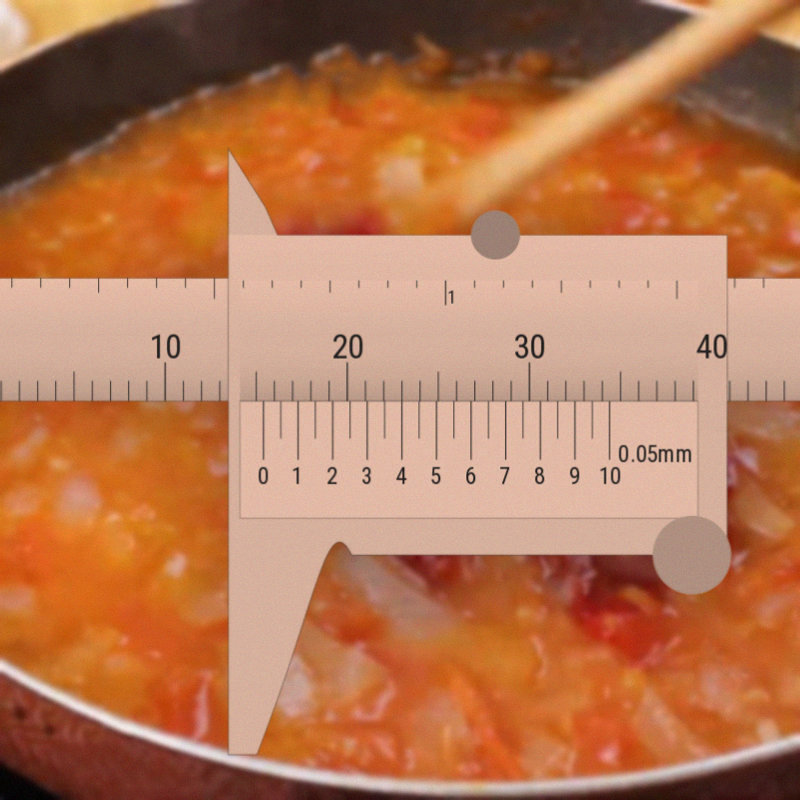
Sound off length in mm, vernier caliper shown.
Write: 15.4 mm
